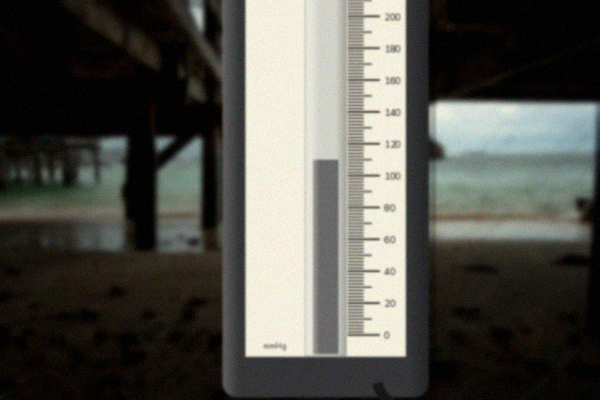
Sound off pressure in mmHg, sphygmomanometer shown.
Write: 110 mmHg
